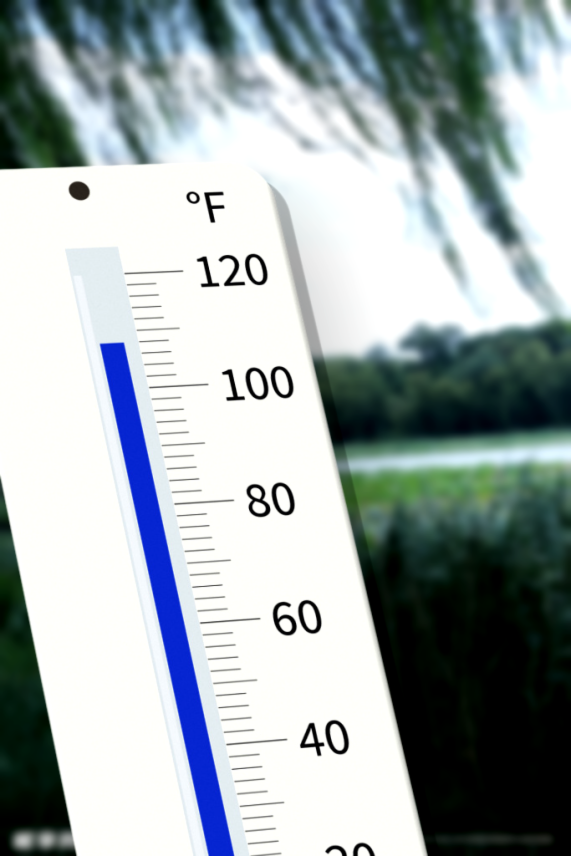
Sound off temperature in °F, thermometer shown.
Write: 108 °F
